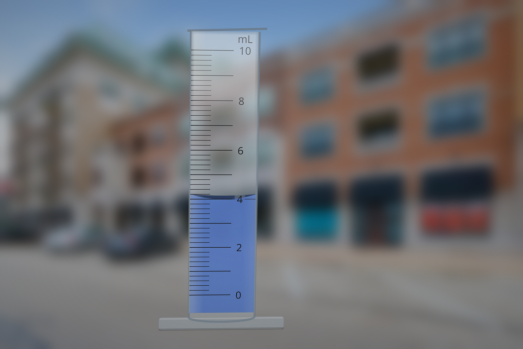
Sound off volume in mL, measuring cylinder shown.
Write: 4 mL
